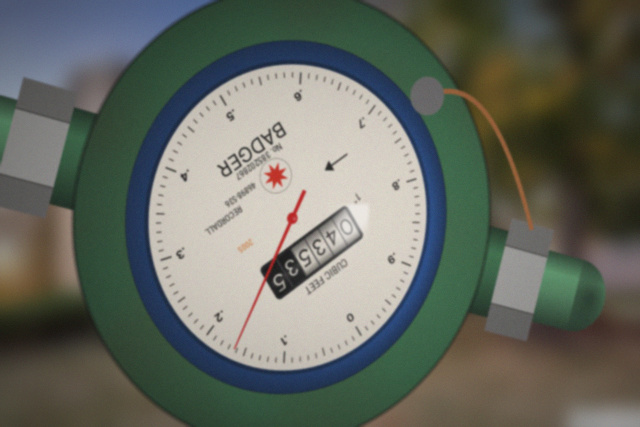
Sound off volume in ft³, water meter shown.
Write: 43535.16 ft³
